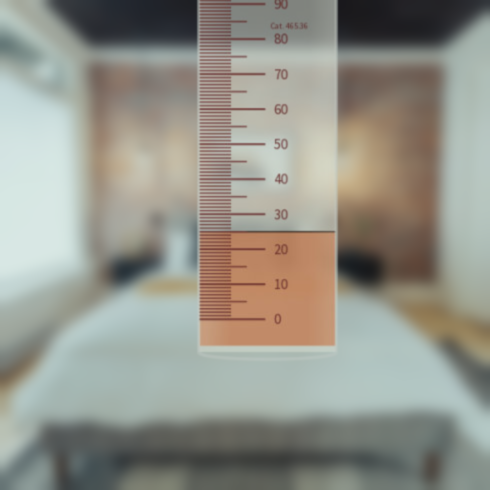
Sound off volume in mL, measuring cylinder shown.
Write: 25 mL
